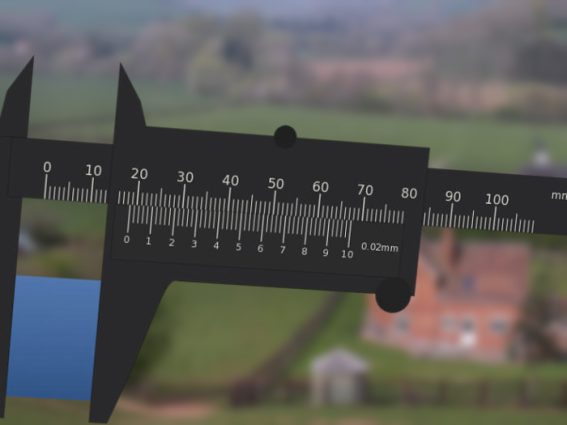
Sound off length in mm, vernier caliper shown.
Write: 18.5 mm
